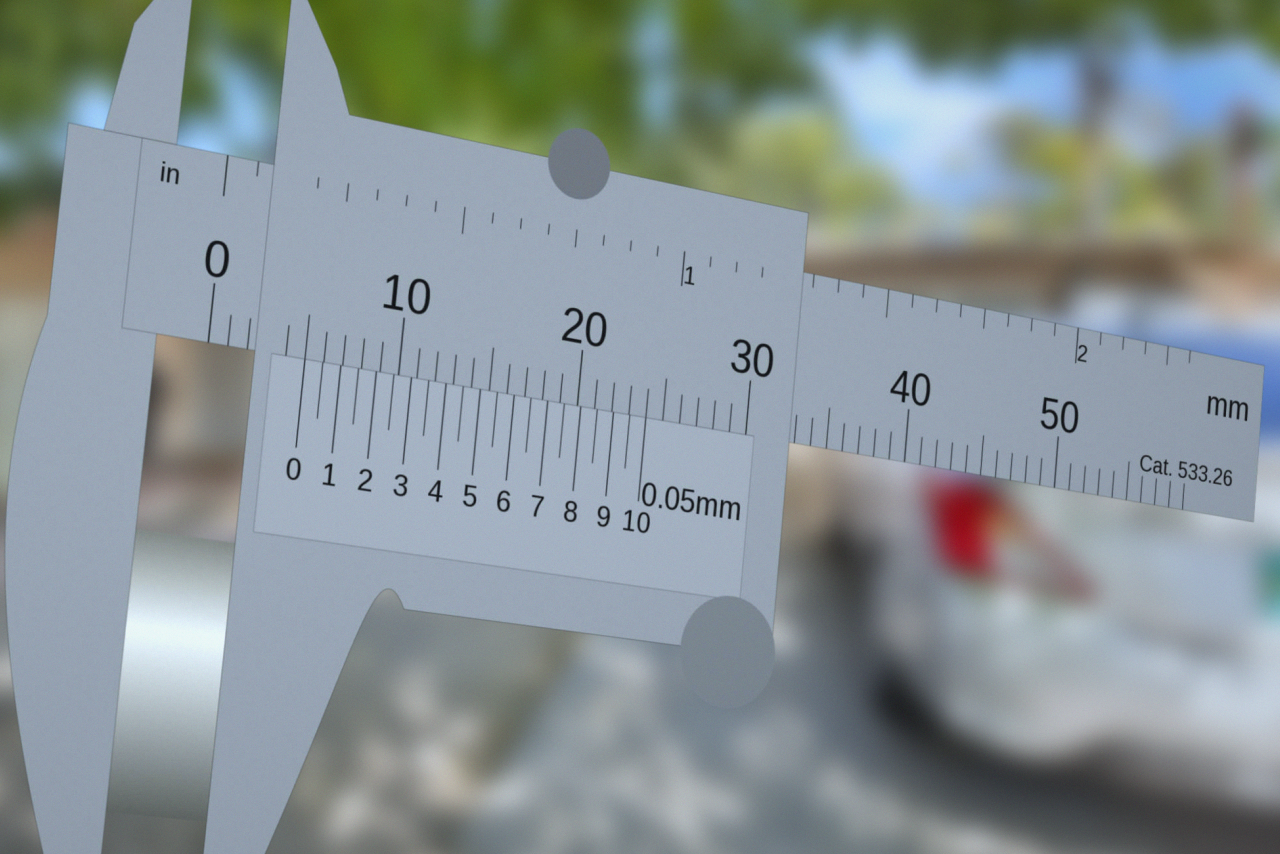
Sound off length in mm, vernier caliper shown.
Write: 5.0 mm
